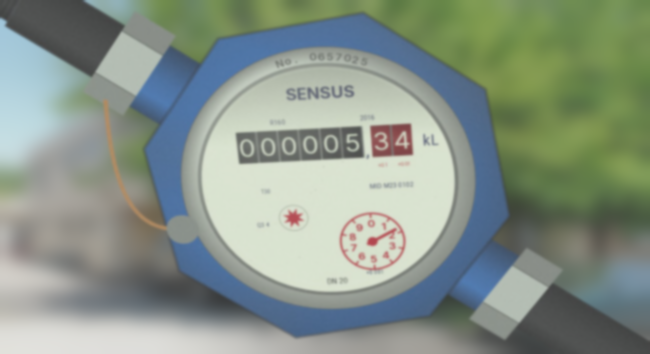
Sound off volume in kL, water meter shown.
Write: 5.341 kL
